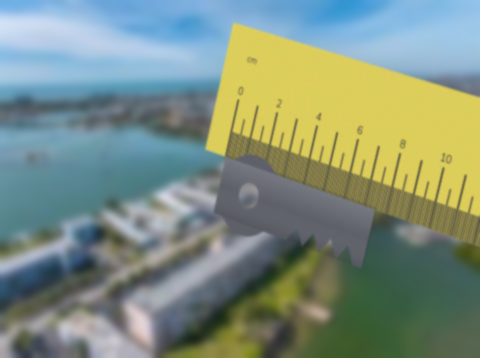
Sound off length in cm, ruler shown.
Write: 7.5 cm
